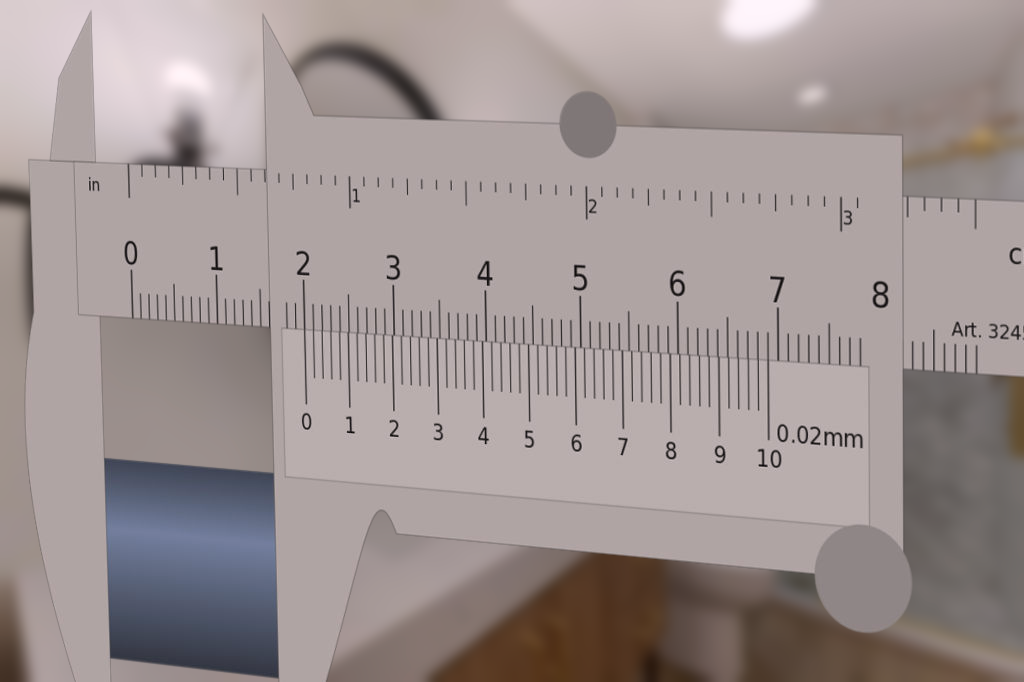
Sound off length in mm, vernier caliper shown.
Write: 20.0 mm
